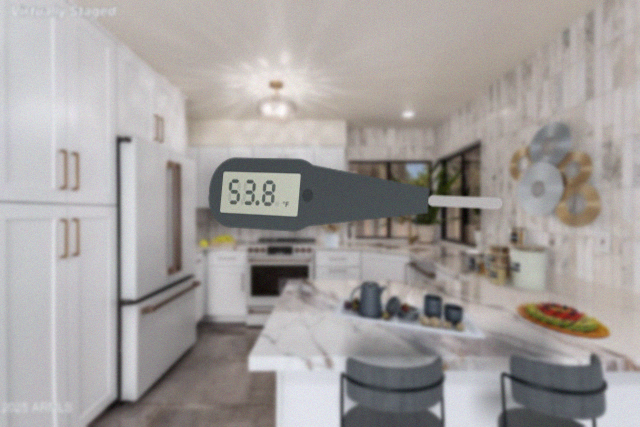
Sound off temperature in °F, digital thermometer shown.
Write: 53.8 °F
